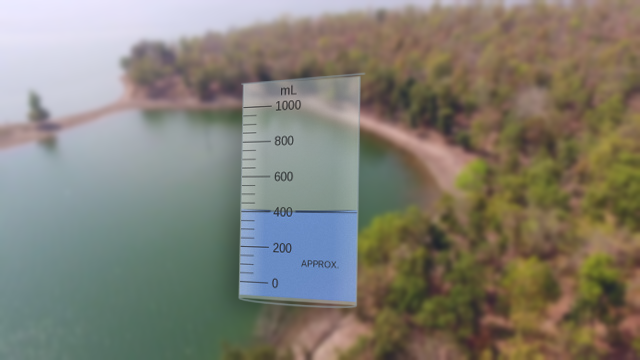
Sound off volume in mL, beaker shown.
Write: 400 mL
